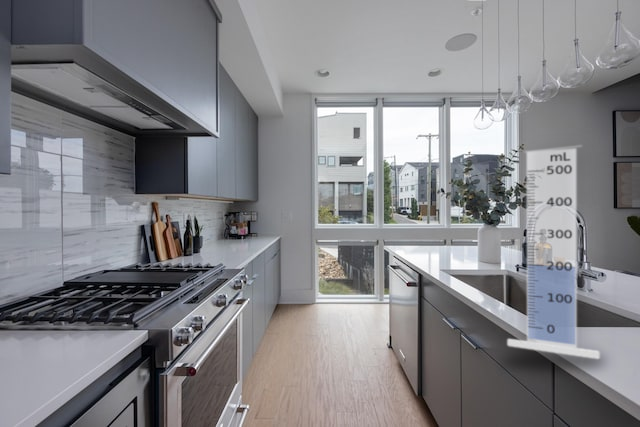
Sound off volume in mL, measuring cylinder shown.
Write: 200 mL
